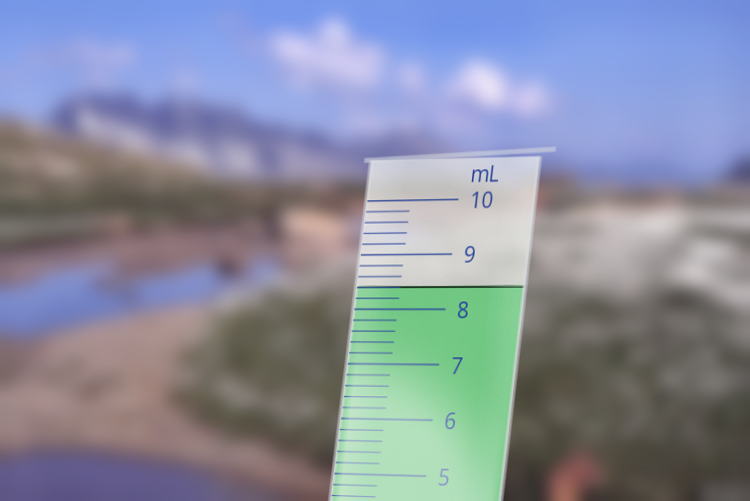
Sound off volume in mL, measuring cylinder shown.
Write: 8.4 mL
